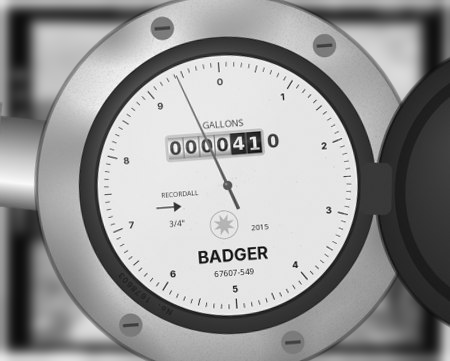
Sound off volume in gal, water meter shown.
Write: 409.4 gal
